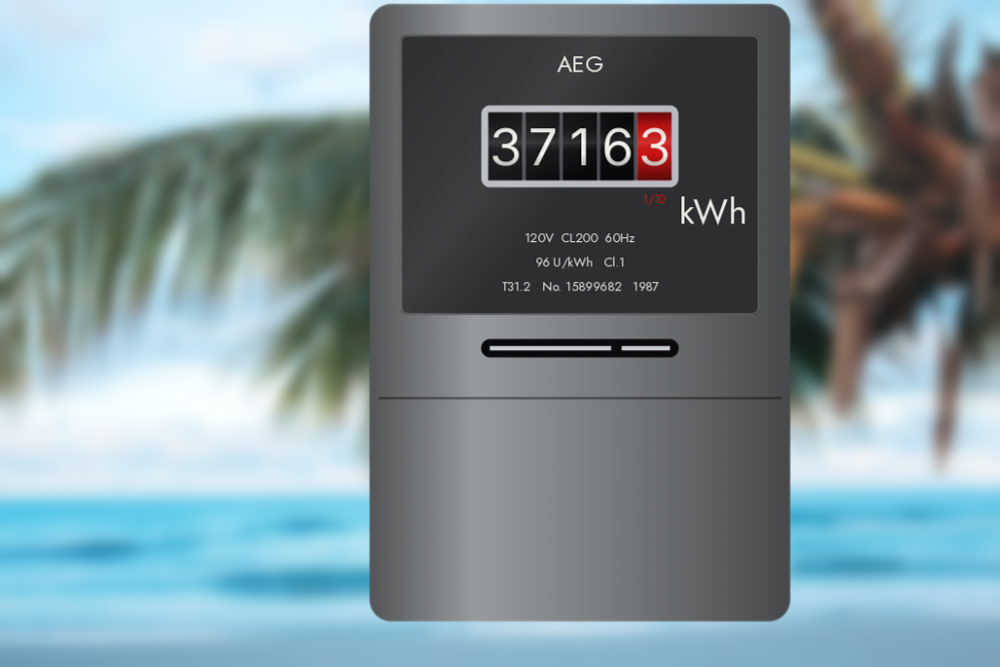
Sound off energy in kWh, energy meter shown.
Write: 3716.3 kWh
